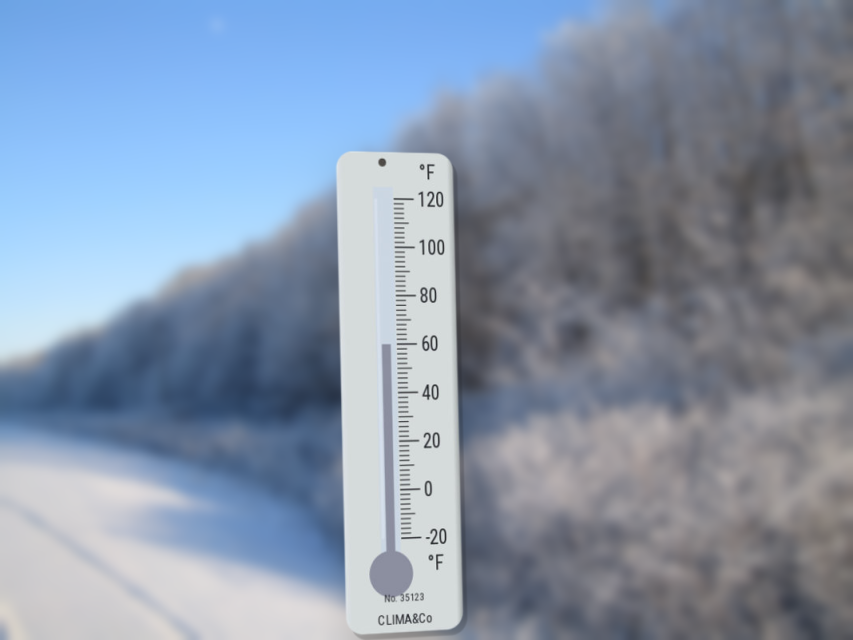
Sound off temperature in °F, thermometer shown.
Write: 60 °F
